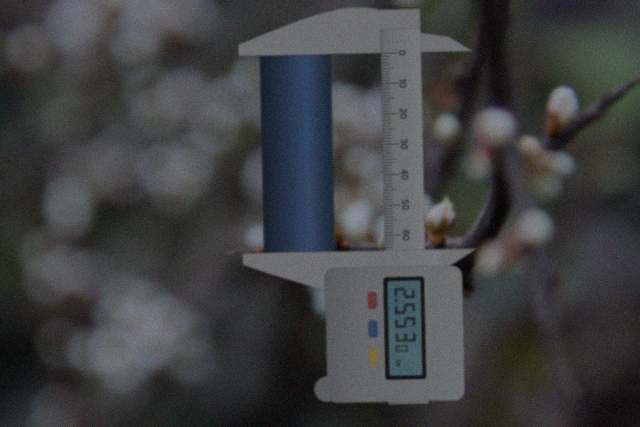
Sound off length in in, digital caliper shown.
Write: 2.5530 in
